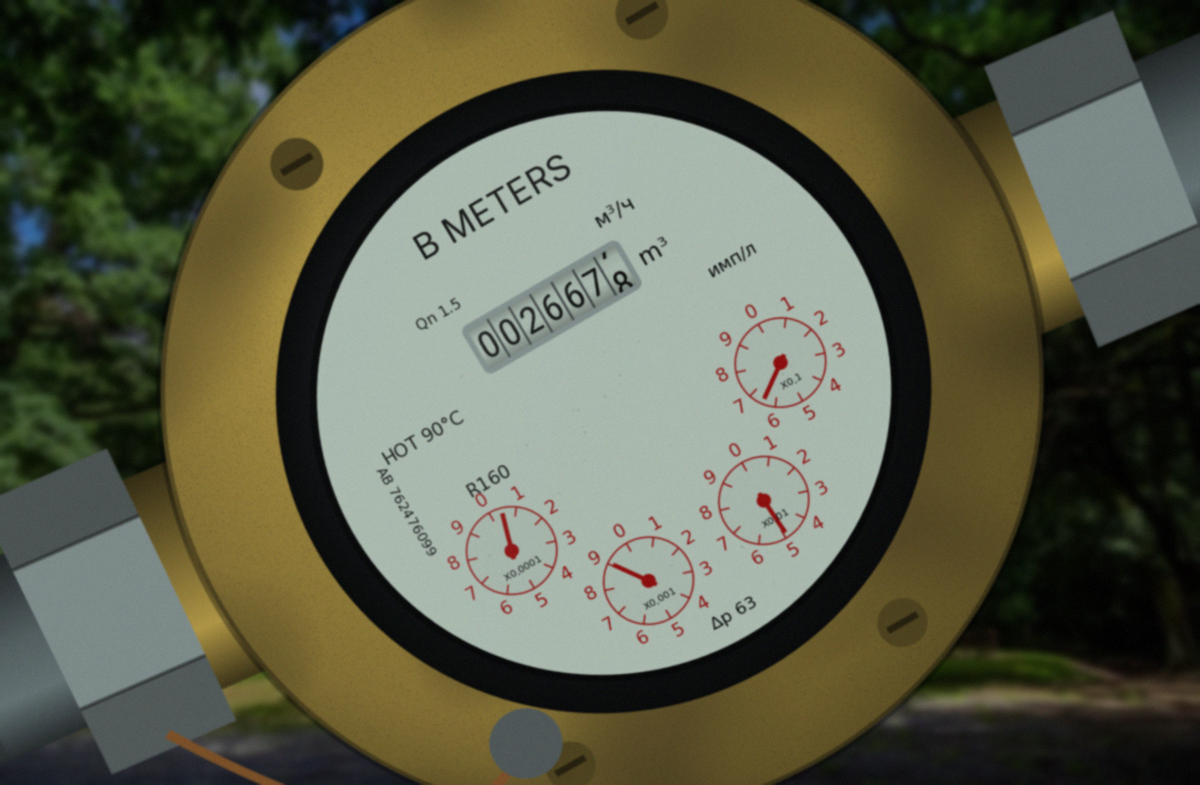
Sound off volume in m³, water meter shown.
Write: 26677.6490 m³
